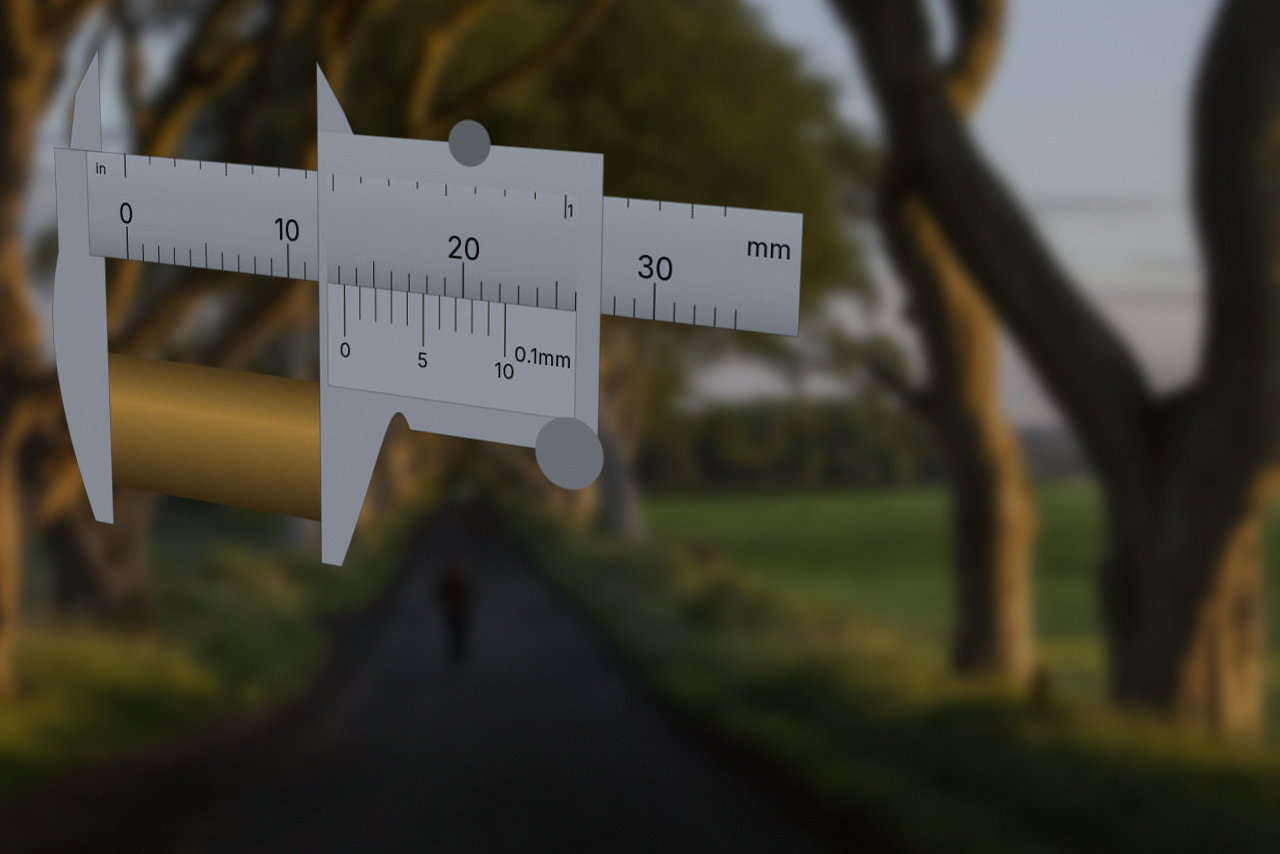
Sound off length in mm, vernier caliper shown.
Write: 13.3 mm
